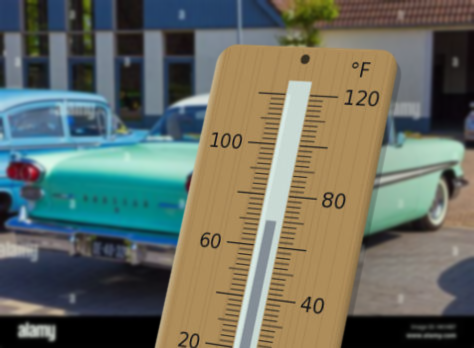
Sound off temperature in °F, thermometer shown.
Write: 70 °F
